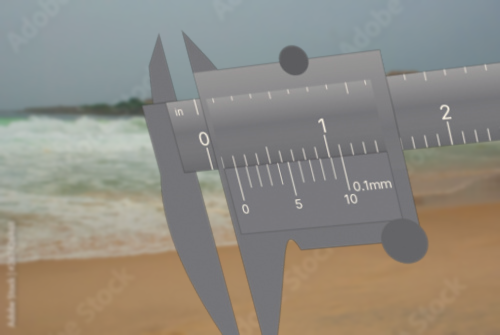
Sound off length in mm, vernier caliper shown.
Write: 2.0 mm
